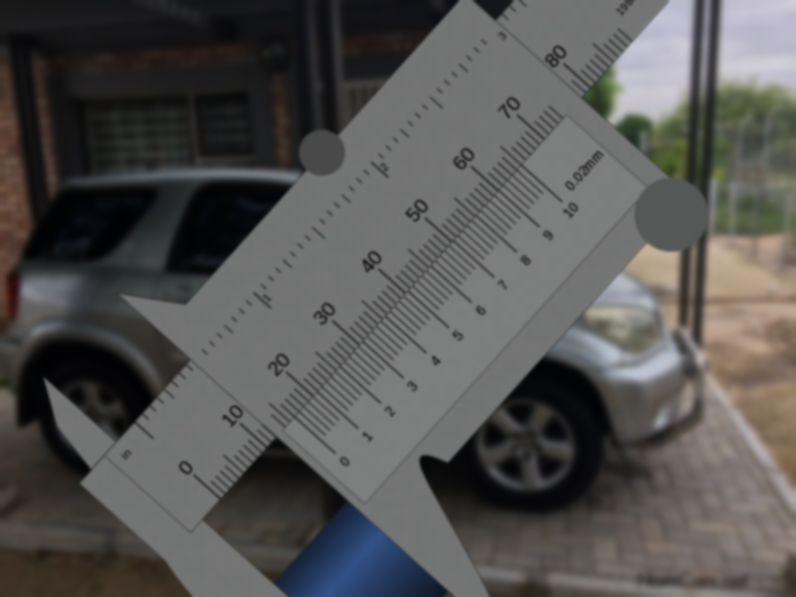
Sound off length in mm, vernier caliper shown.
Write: 16.0 mm
